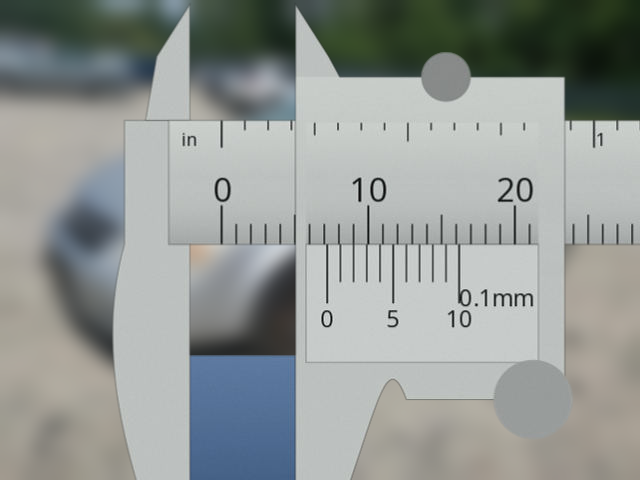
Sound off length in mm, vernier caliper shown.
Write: 7.2 mm
